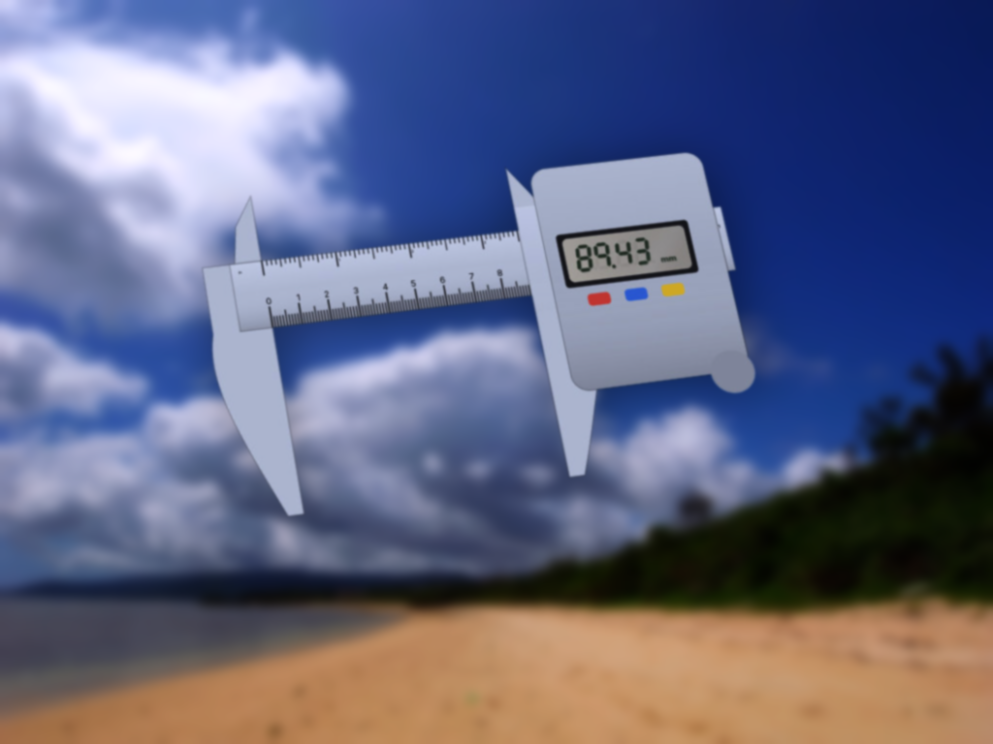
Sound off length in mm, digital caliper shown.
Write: 89.43 mm
